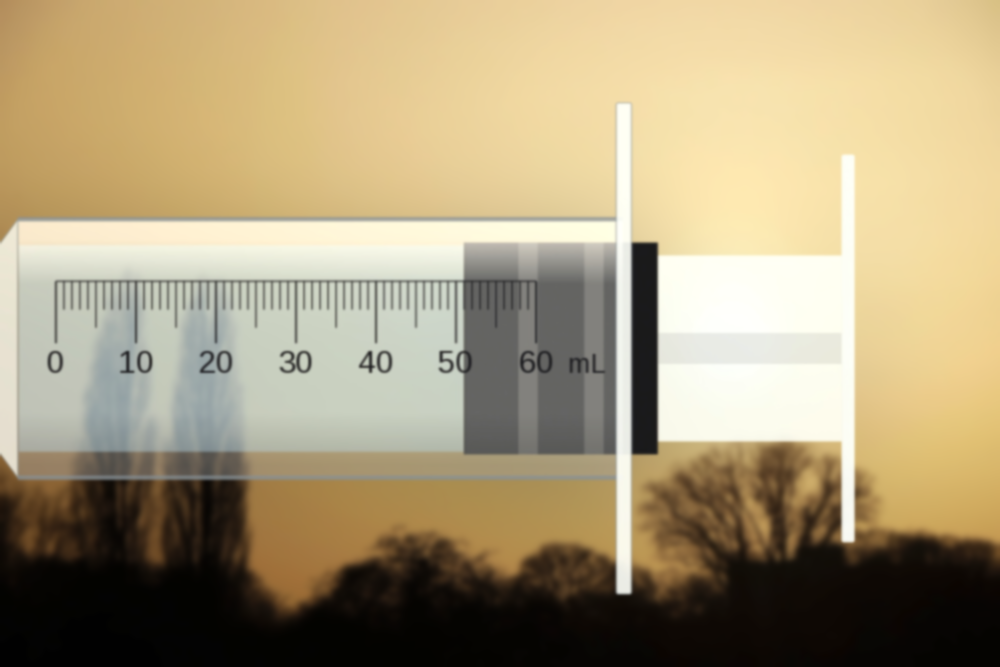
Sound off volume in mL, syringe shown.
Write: 51 mL
